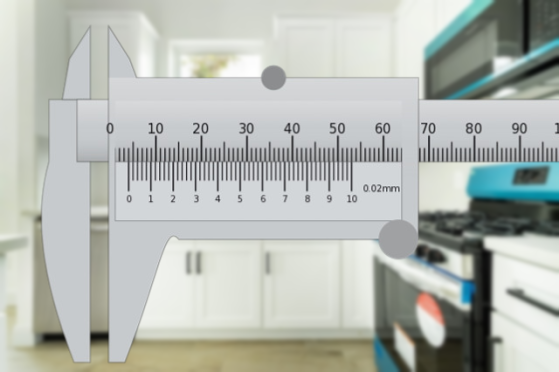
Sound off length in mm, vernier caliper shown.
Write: 4.0 mm
